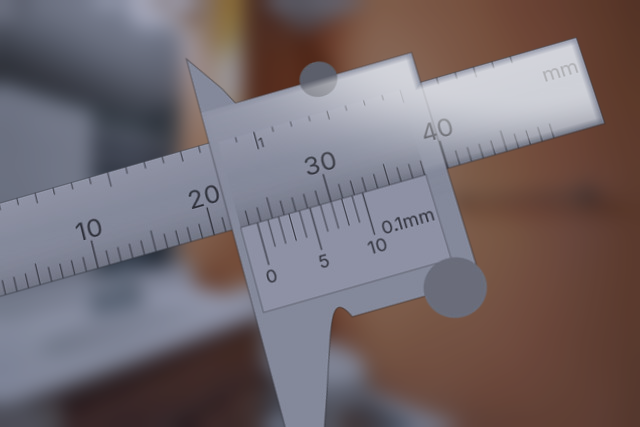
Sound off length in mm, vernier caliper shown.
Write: 23.7 mm
